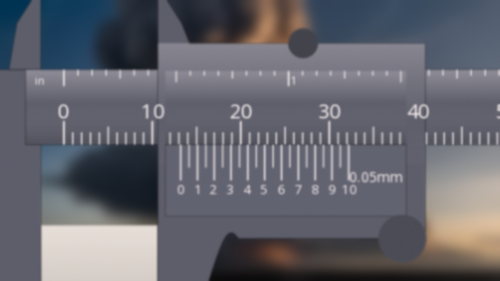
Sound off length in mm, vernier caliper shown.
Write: 13.2 mm
